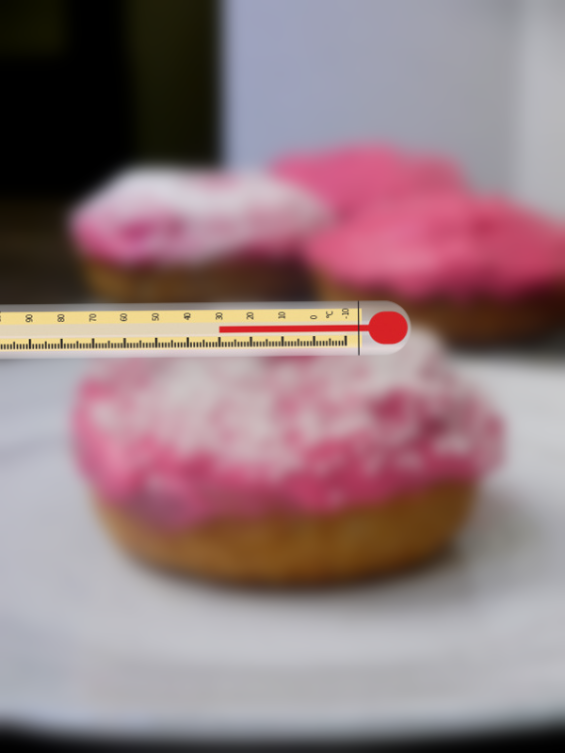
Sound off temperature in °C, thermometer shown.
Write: 30 °C
